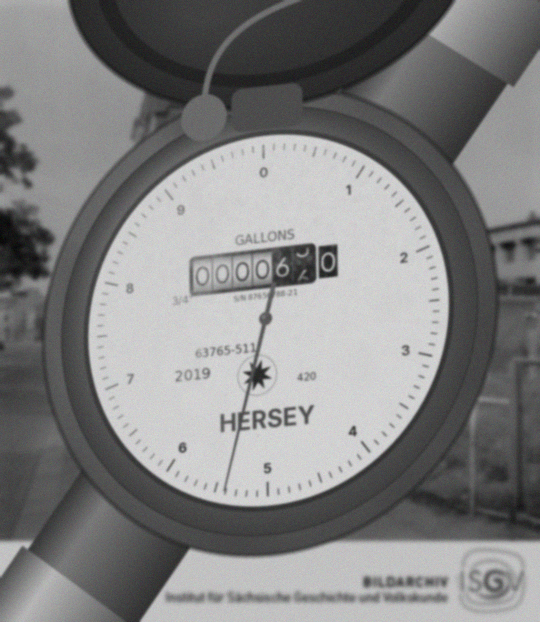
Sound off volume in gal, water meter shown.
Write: 655.4 gal
